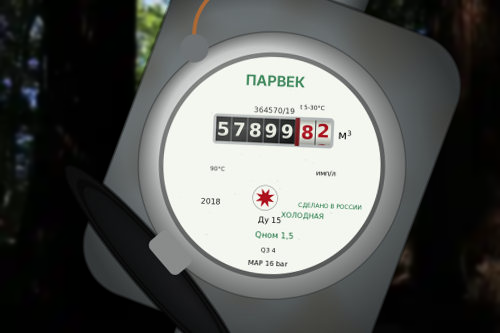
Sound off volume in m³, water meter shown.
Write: 57899.82 m³
